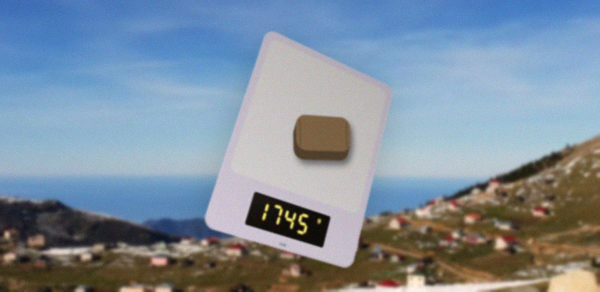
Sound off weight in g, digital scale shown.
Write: 1745 g
